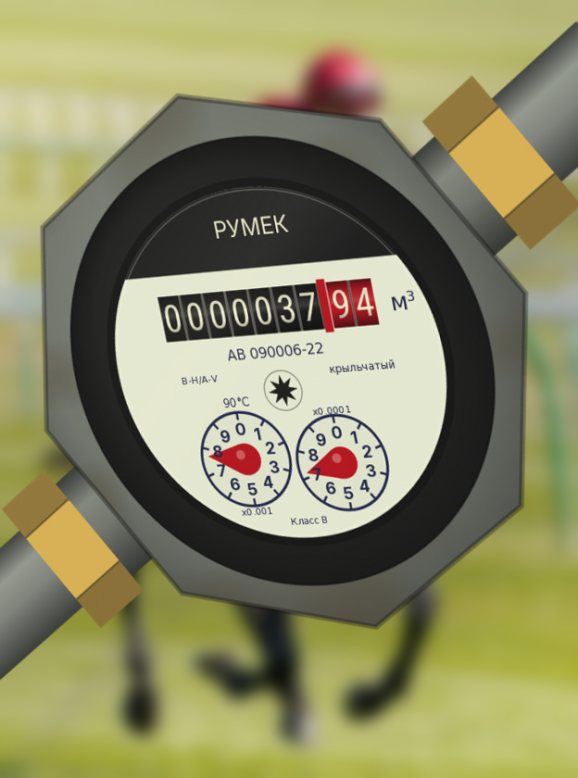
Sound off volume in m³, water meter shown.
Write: 37.9477 m³
